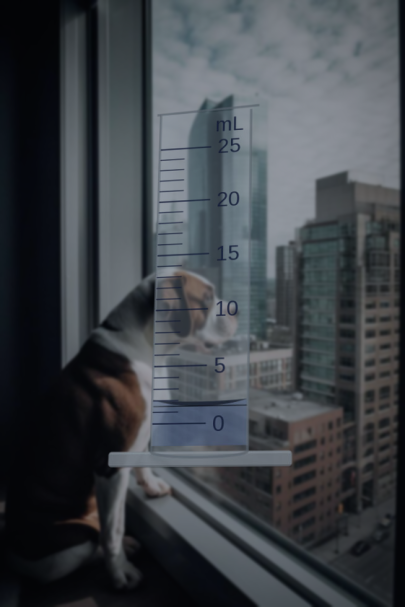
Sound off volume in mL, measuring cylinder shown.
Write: 1.5 mL
